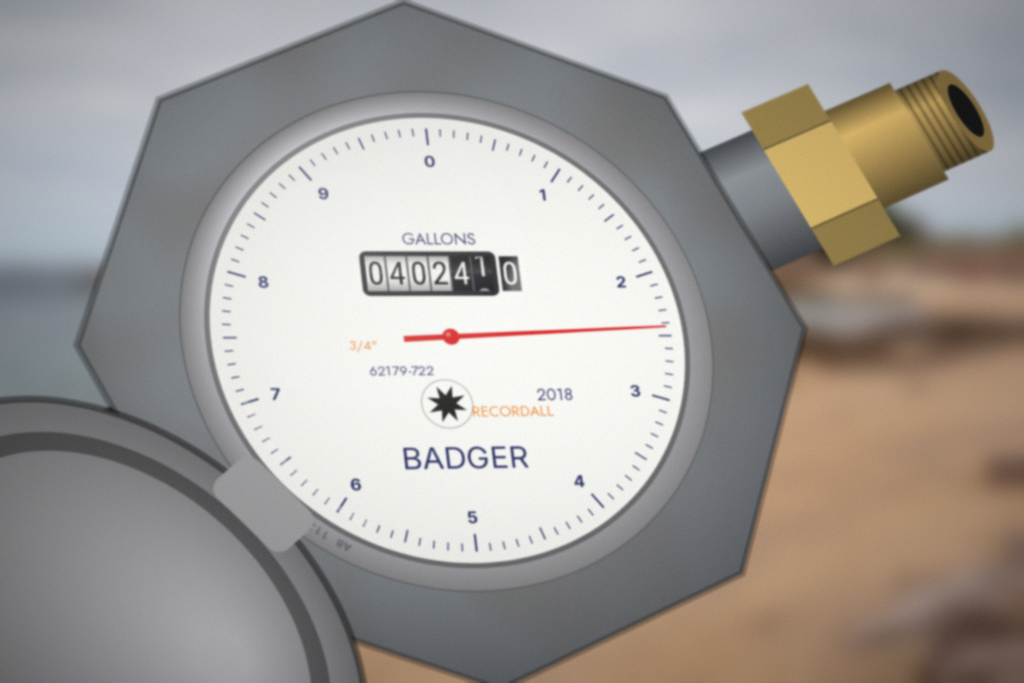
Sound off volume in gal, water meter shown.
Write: 402412.4 gal
